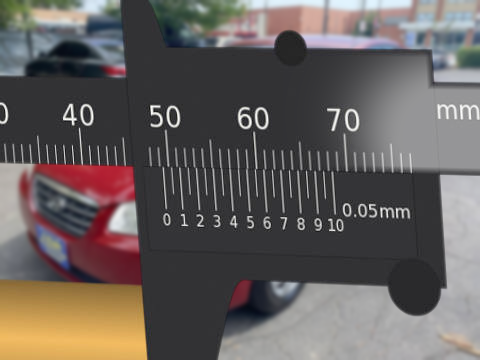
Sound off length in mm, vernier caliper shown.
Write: 49.4 mm
